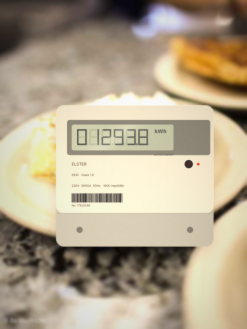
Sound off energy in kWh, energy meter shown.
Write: 1293.8 kWh
